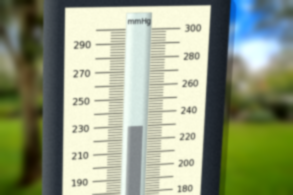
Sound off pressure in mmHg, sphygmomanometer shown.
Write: 230 mmHg
